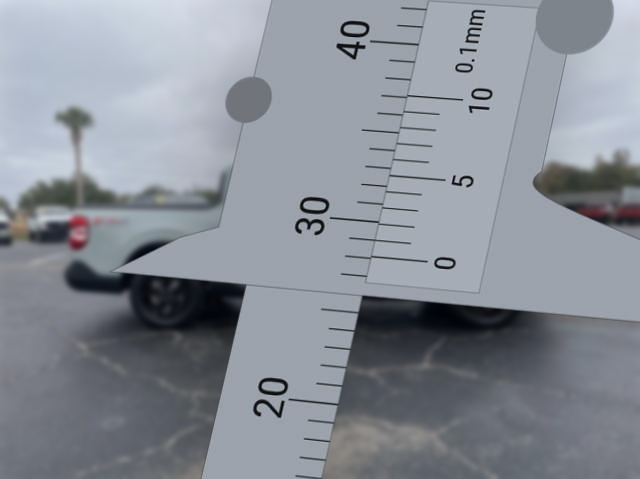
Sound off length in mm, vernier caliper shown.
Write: 28.1 mm
